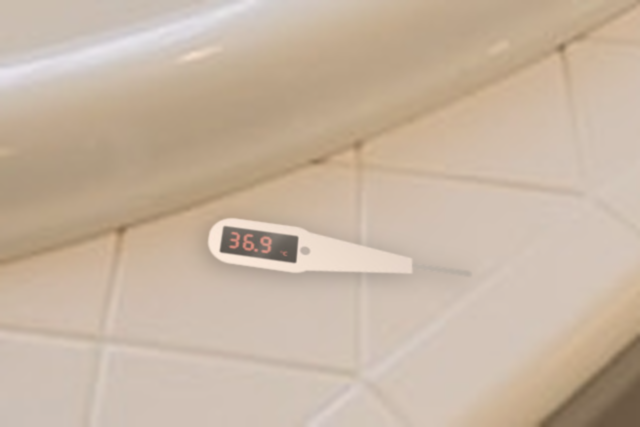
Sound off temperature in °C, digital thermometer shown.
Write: 36.9 °C
